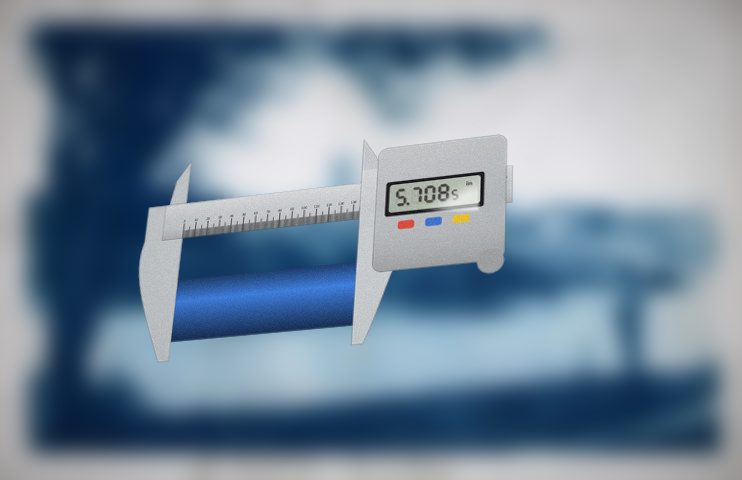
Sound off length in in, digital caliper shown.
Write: 5.7085 in
